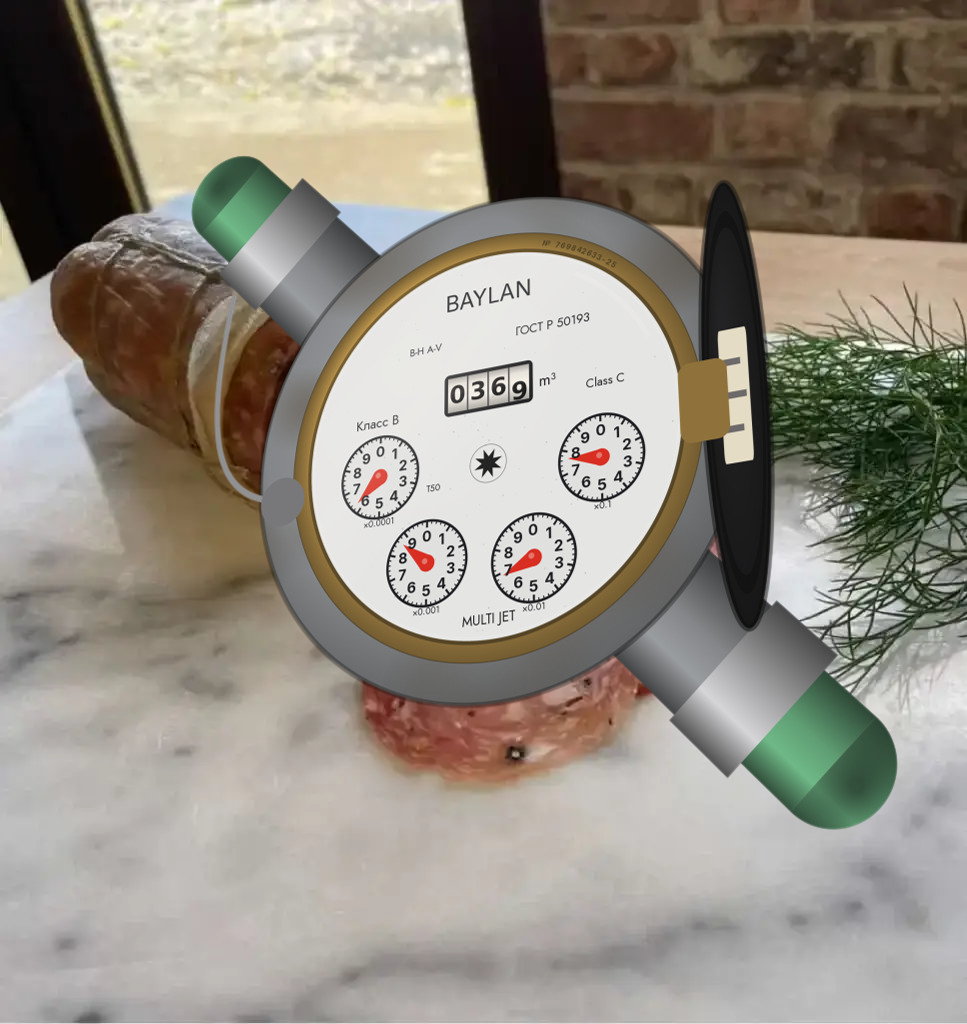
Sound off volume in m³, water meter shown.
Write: 368.7686 m³
